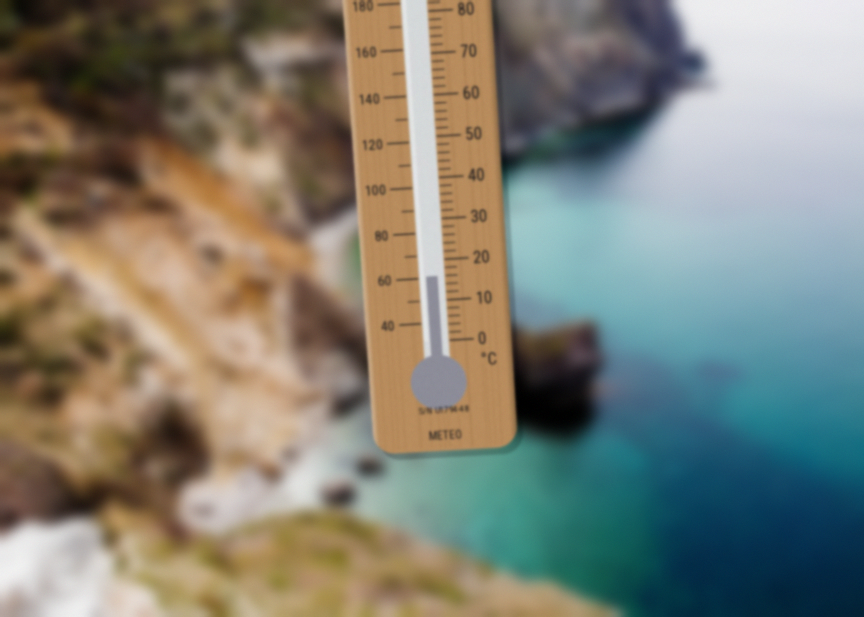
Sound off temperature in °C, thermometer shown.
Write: 16 °C
